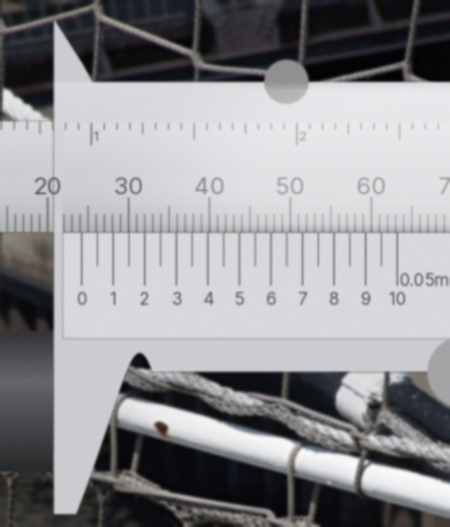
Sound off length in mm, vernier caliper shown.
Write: 24.2 mm
